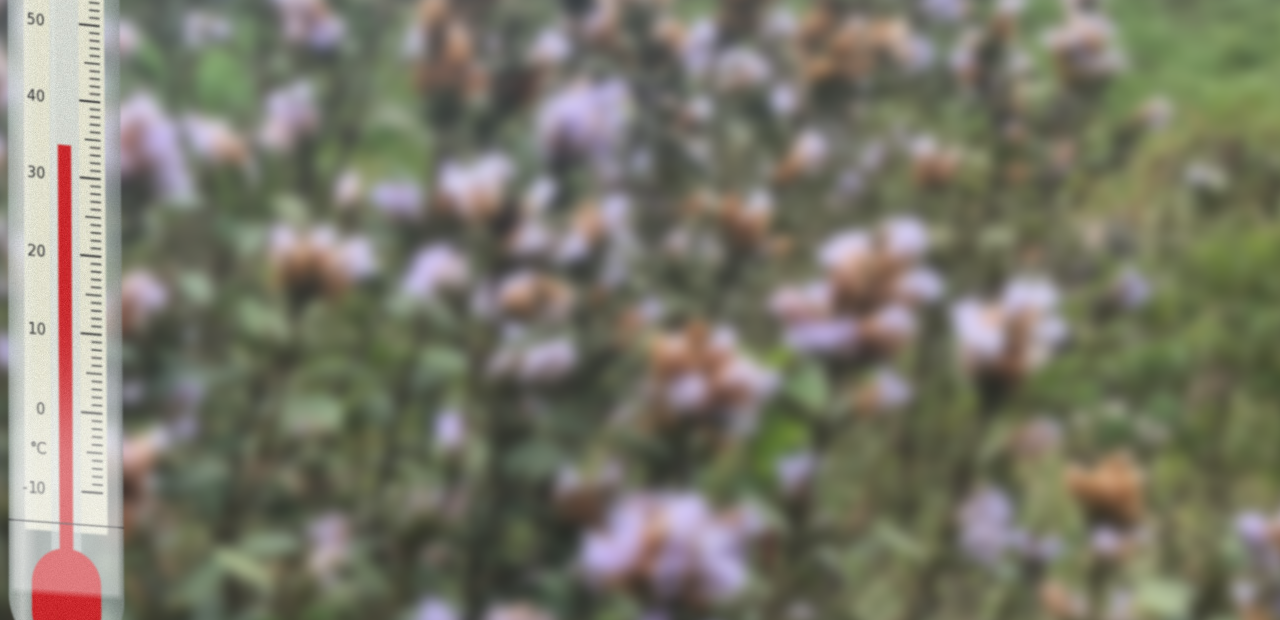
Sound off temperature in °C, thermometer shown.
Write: 34 °C
